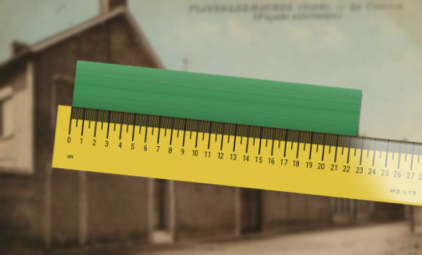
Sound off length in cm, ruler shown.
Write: 22.5 cm
